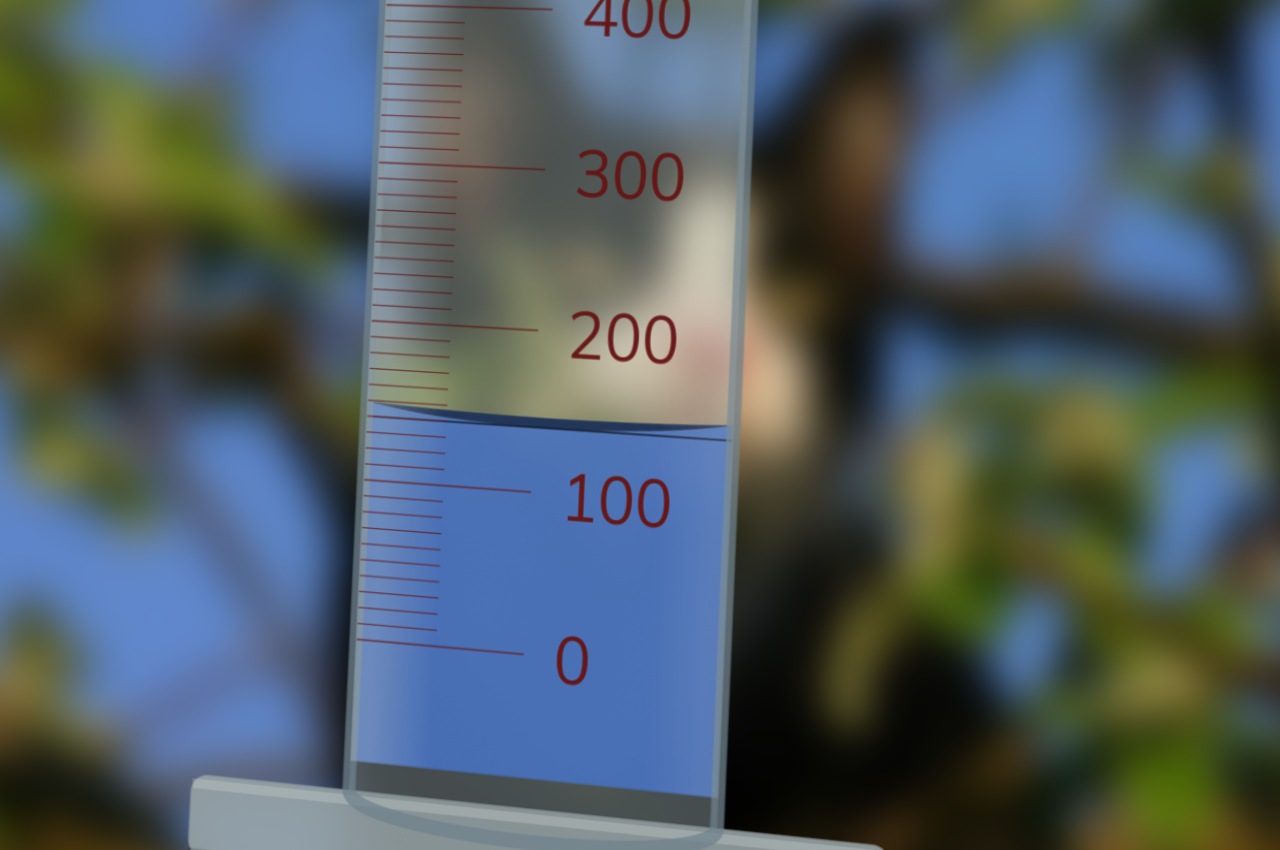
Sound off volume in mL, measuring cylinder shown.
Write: 140 mL
